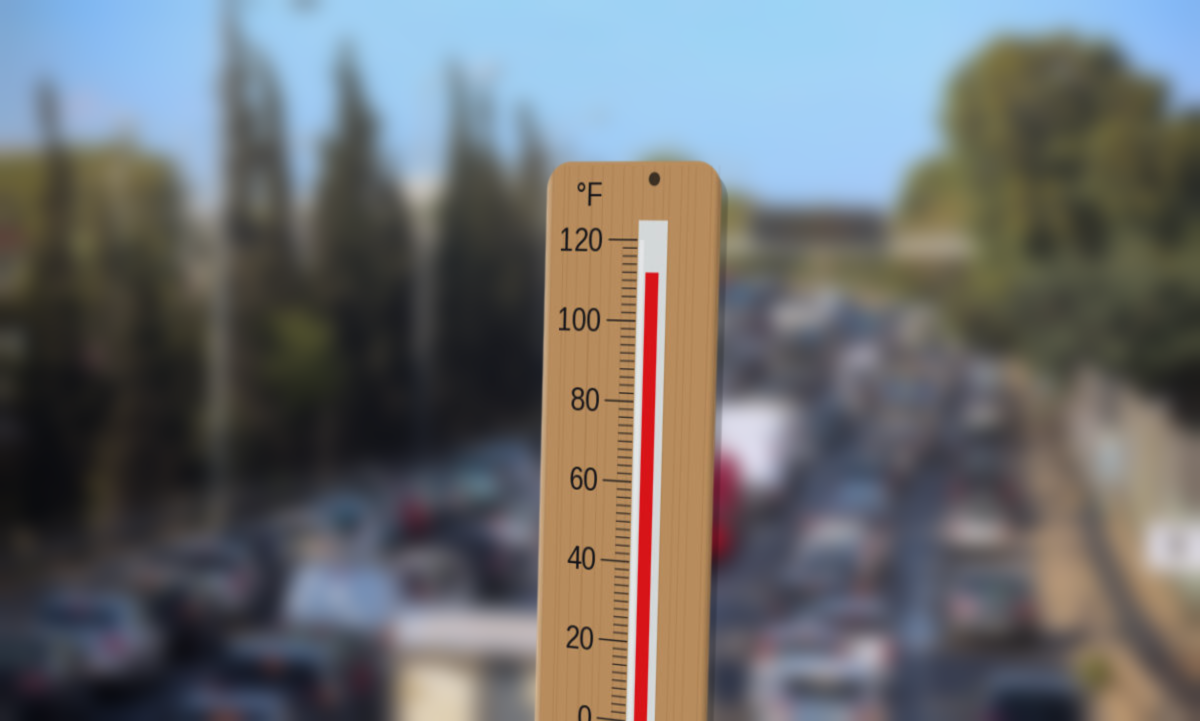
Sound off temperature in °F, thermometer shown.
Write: 112 °F
